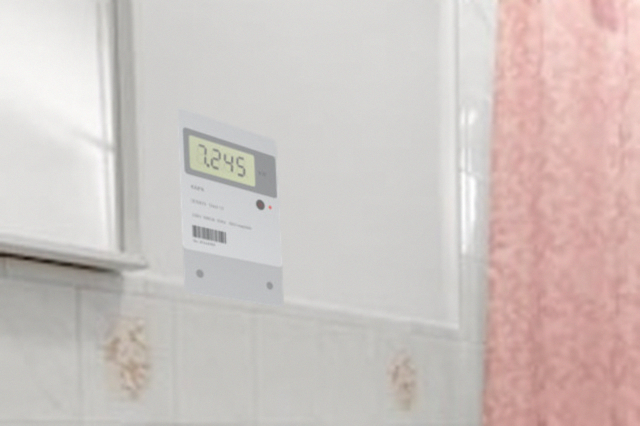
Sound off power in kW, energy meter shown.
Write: 7.245 kW
